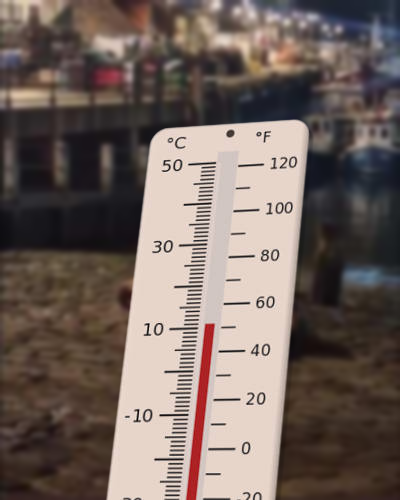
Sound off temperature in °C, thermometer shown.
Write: 11 °C
